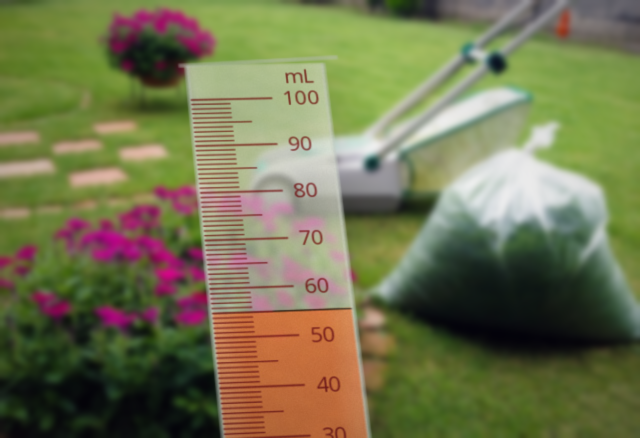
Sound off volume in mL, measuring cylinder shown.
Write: 55 mL
